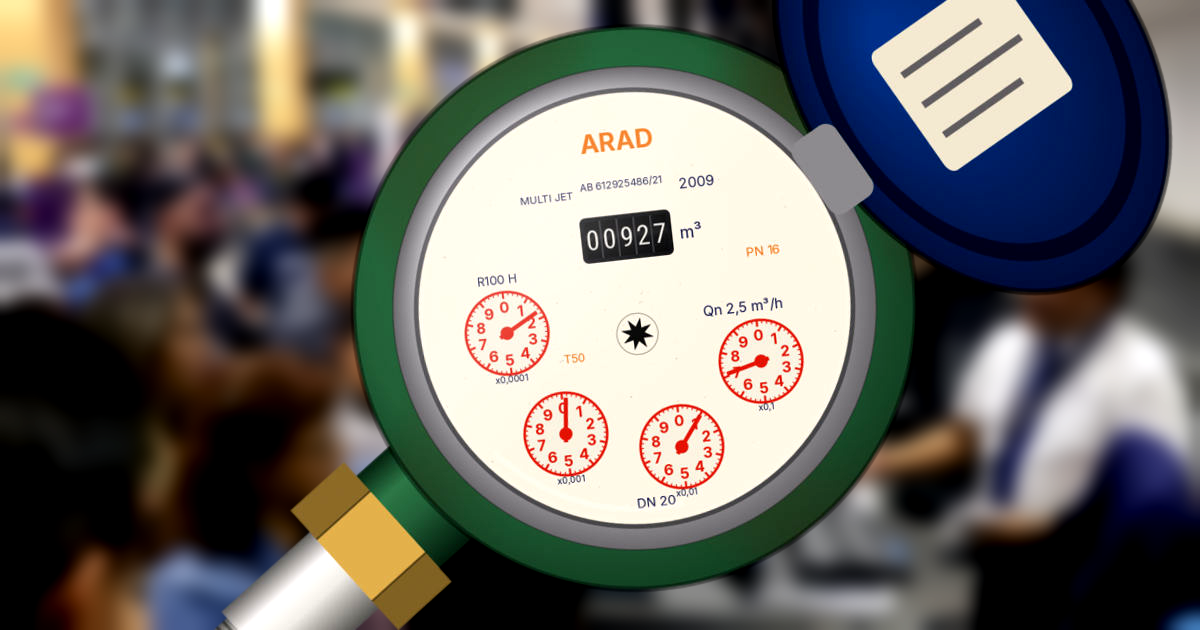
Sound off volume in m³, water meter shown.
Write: 927.7101 m³
